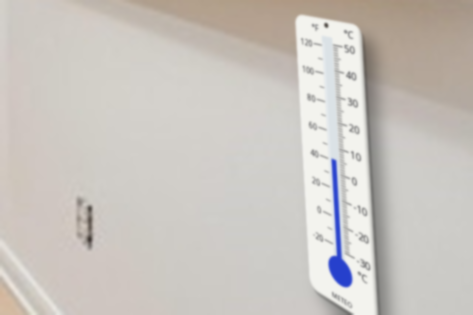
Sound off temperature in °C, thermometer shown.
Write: 5 °C
